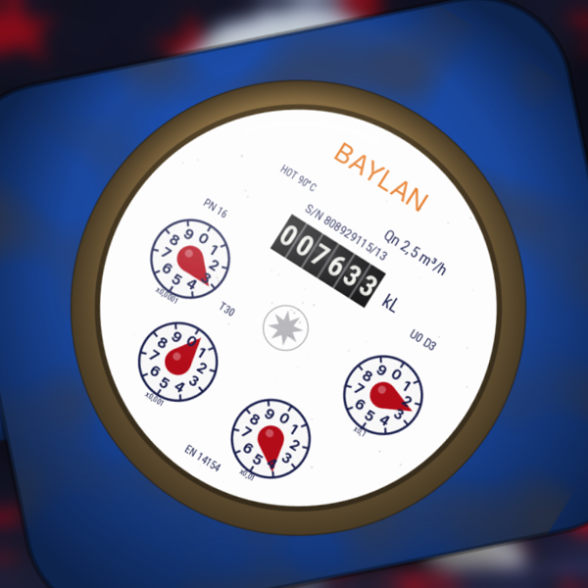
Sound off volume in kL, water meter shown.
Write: 7633.2403 kL
